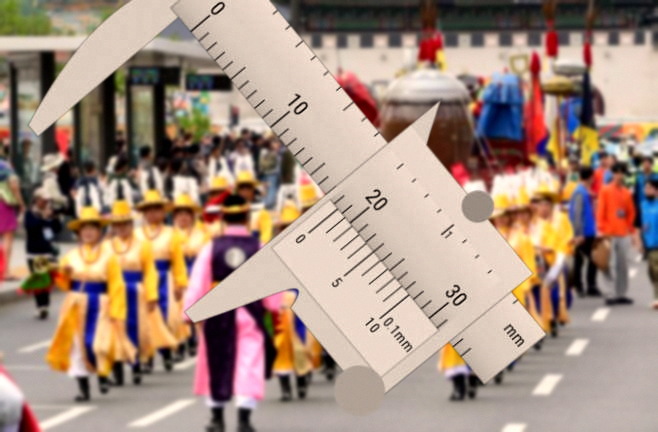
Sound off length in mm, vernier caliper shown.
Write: 18.5 mm
